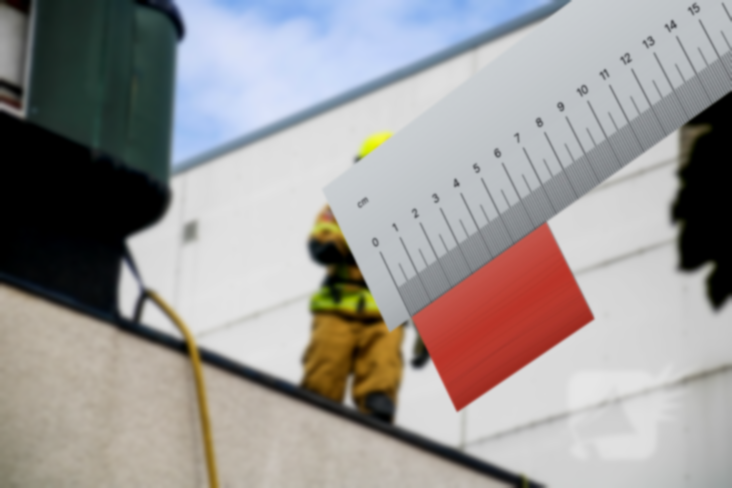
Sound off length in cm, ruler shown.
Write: 6.5 cm
